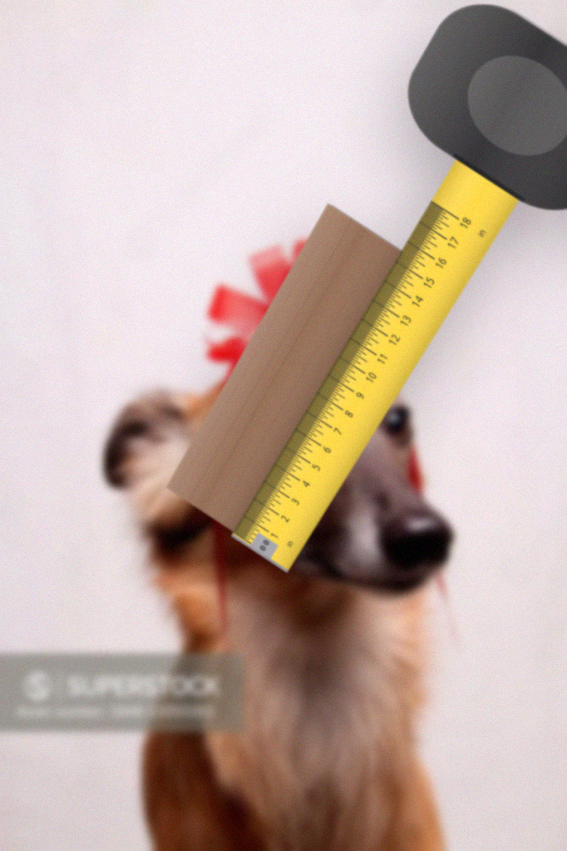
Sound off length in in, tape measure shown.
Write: 15.5 in
